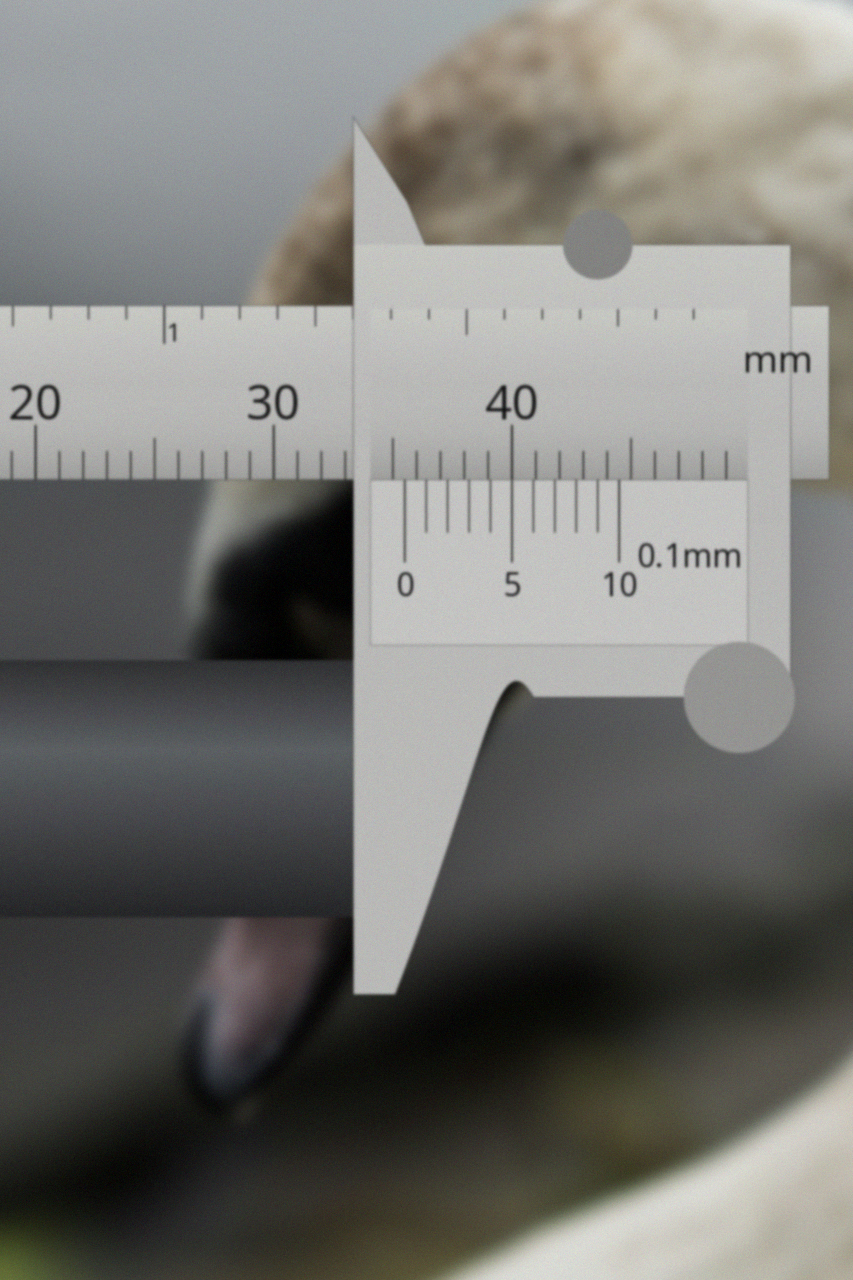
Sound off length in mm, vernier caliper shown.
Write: 35.5 mm
